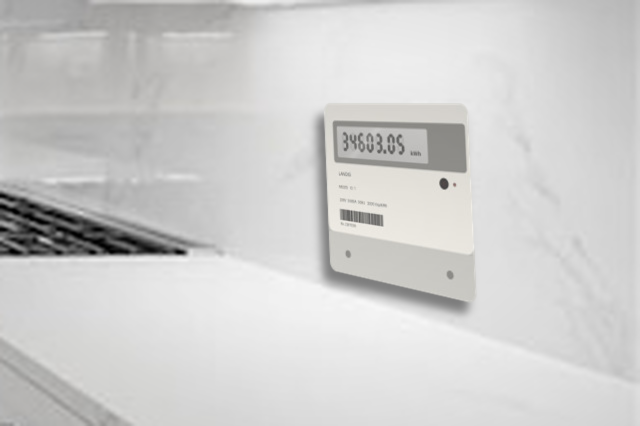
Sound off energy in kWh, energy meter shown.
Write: 34603.05 kWh
